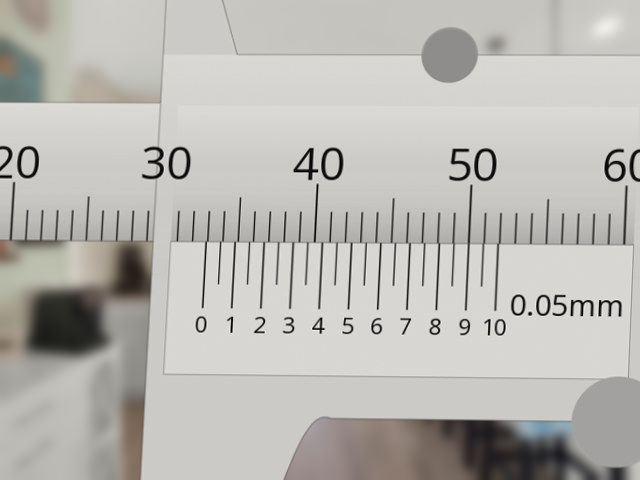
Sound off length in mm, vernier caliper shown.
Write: 32.9 mm
